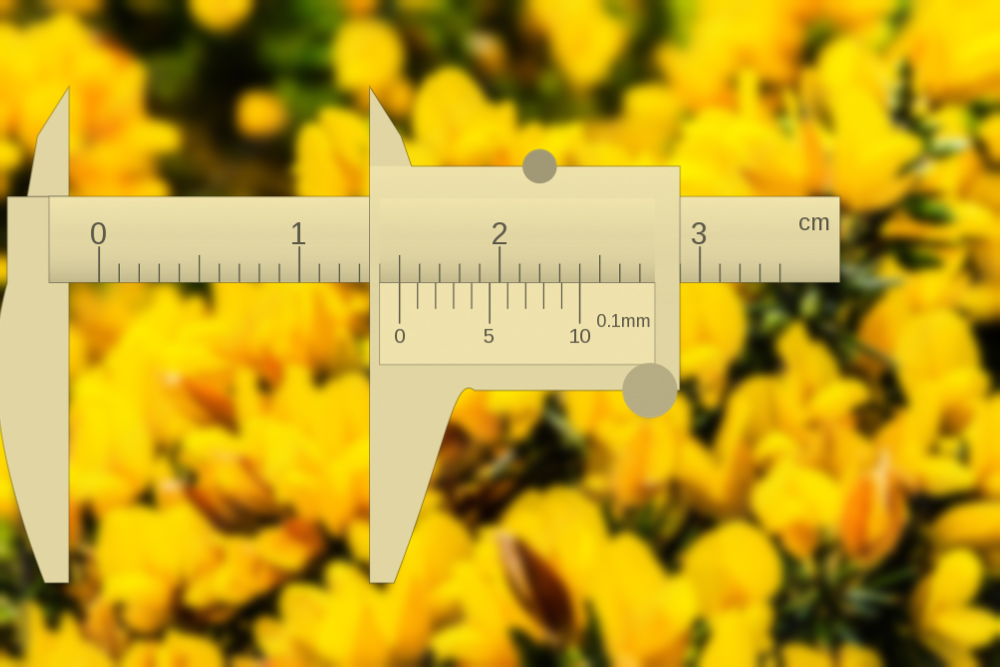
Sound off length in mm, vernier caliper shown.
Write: 15.0 mm
